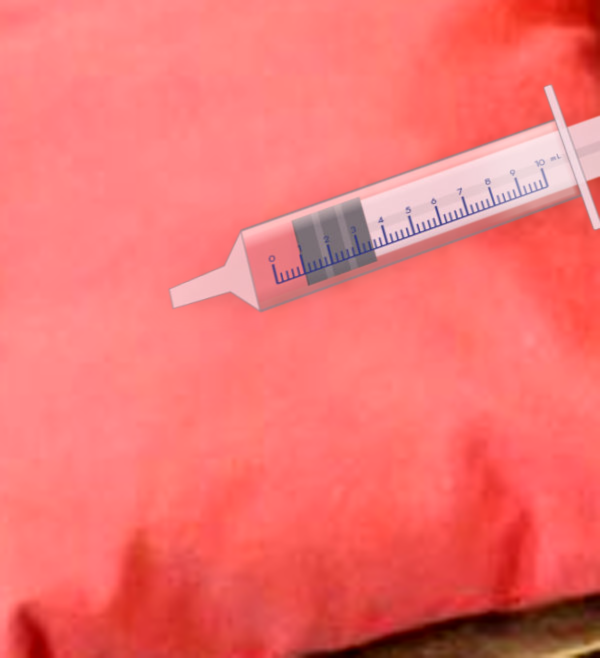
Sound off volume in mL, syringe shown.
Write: 1 mL
